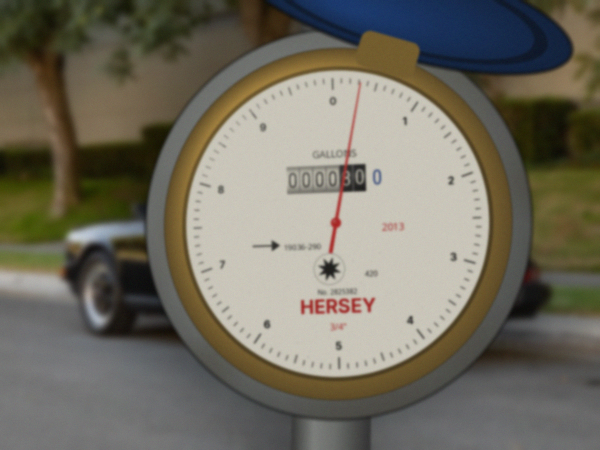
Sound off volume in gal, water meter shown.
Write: 800.3 gal
